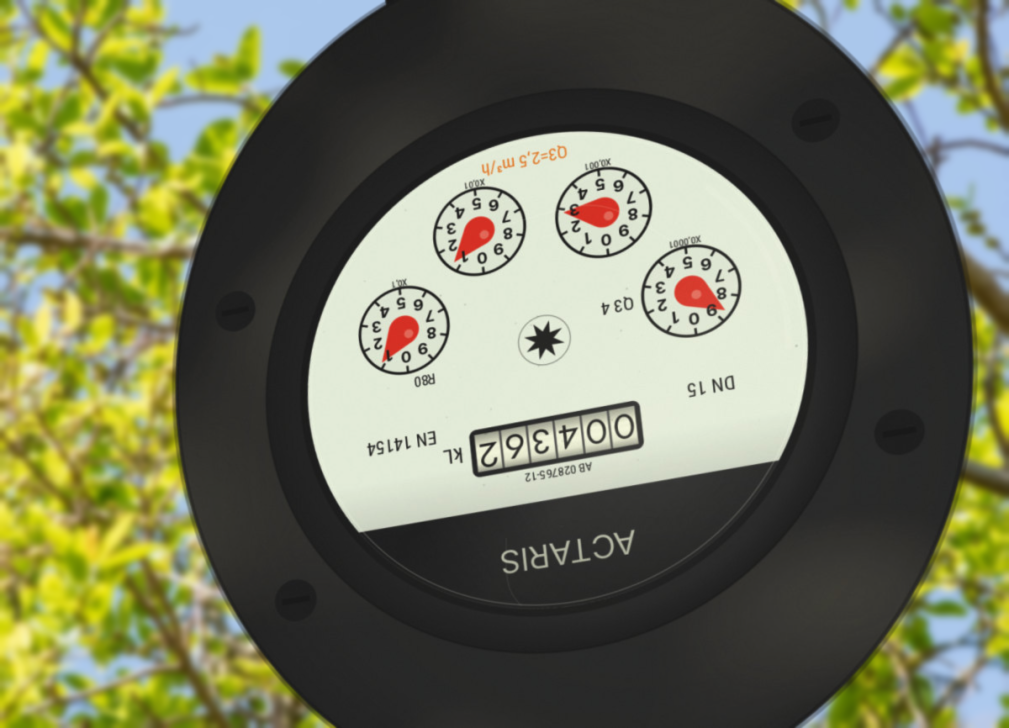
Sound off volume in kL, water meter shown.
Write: 4362.1128 kL
